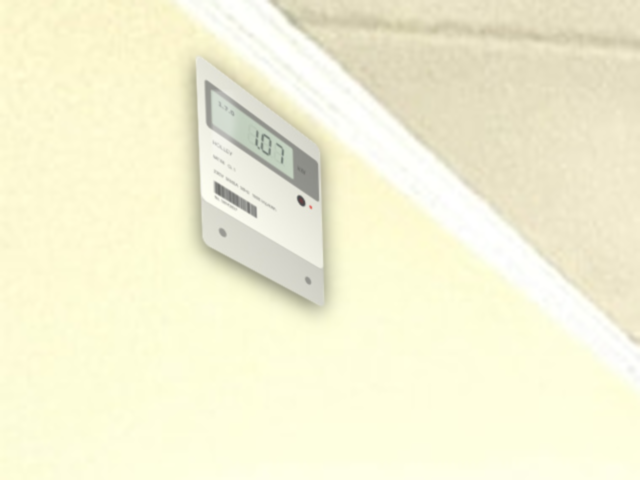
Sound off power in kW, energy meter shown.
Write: 1.07 kW
